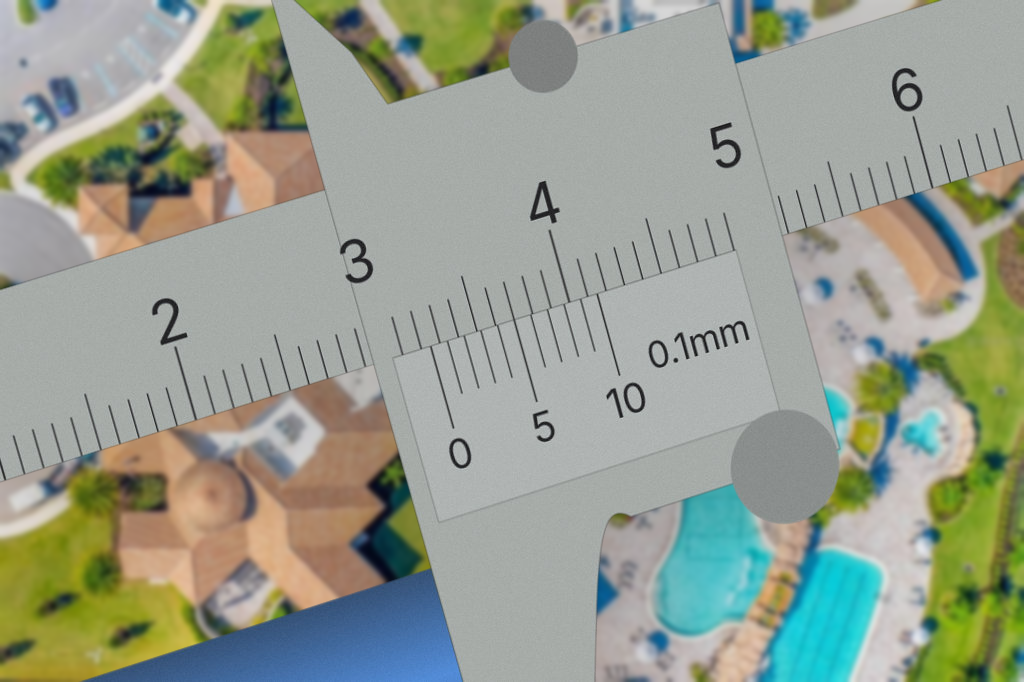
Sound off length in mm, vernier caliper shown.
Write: 32.5 mm
